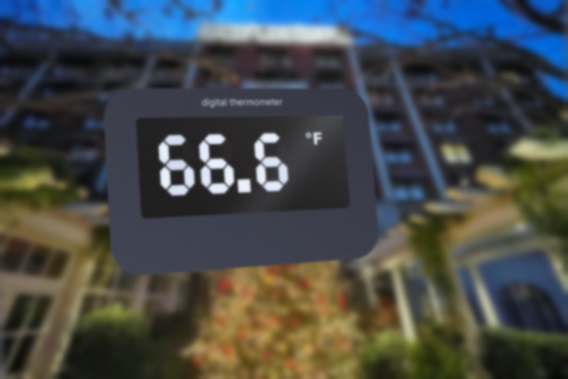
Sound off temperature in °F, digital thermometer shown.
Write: 66.6 °F
